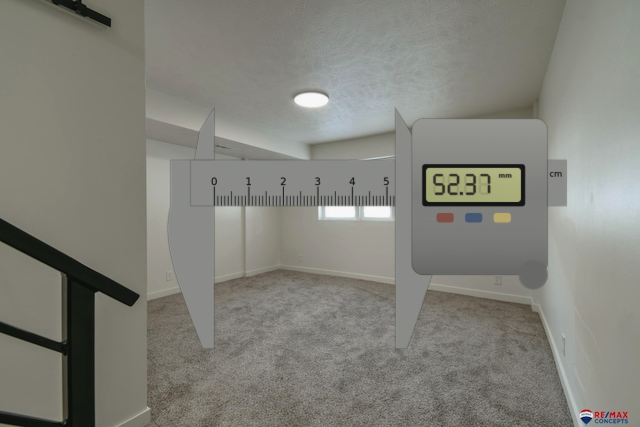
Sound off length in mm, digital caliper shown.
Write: 52.37 mm
